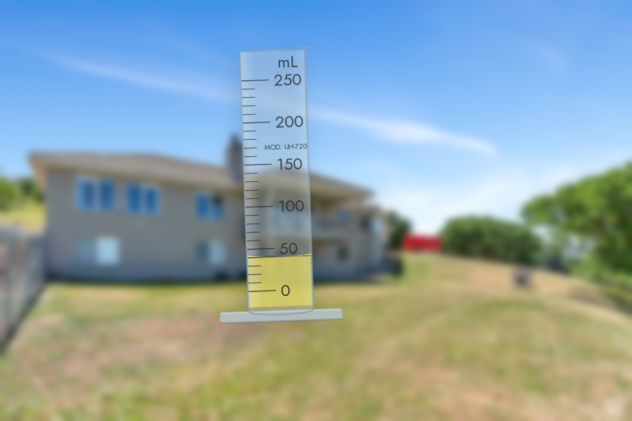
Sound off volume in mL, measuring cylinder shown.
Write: 40 mL
